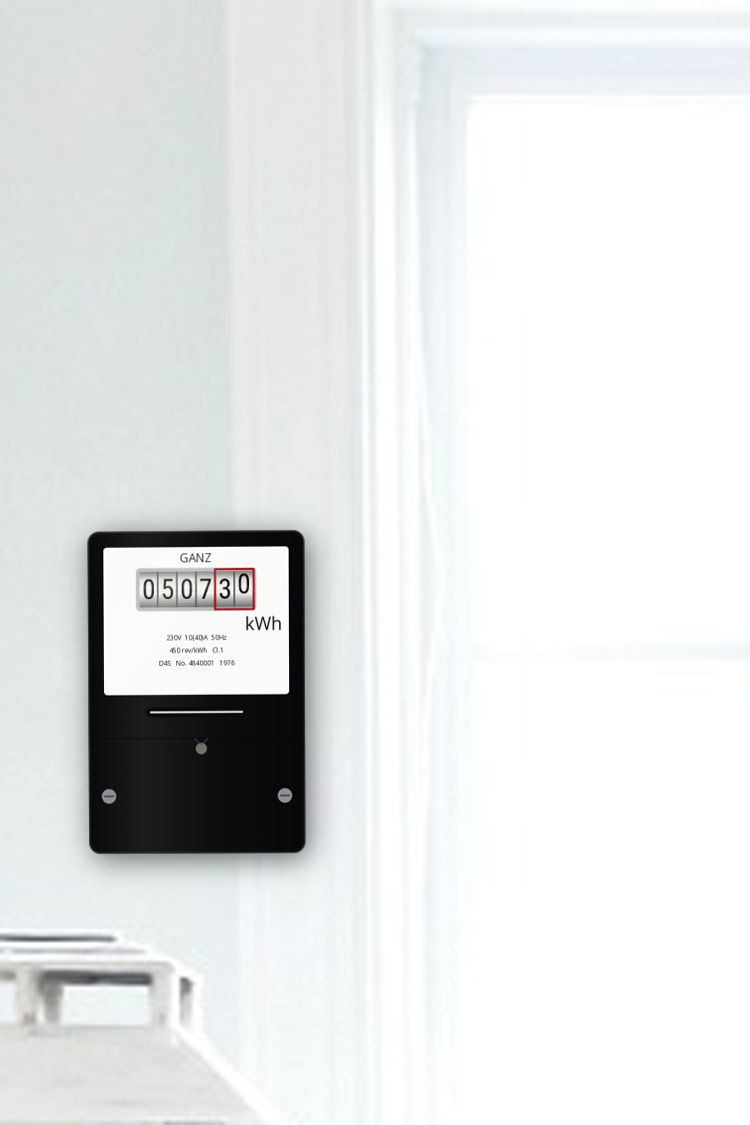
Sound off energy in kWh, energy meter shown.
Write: 507.30 kWh
